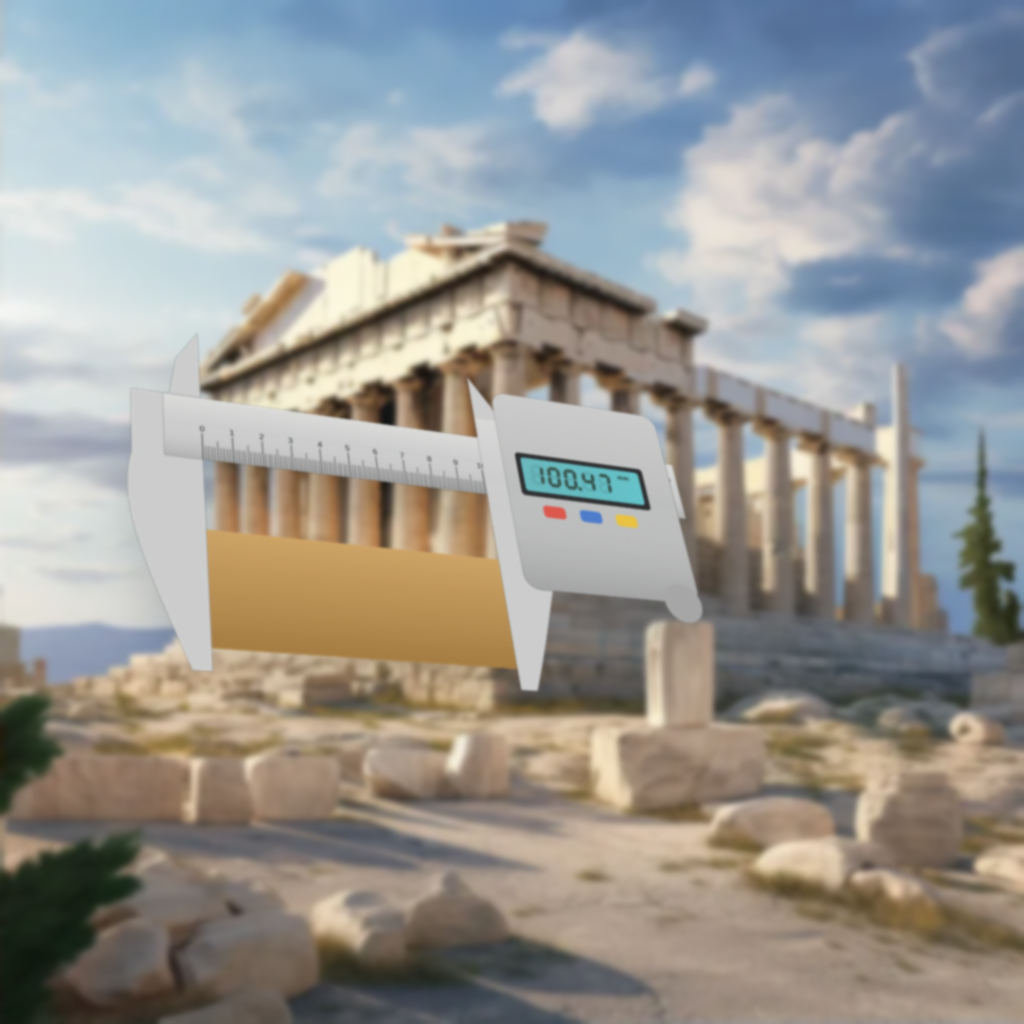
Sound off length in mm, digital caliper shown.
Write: 100.47 mm
